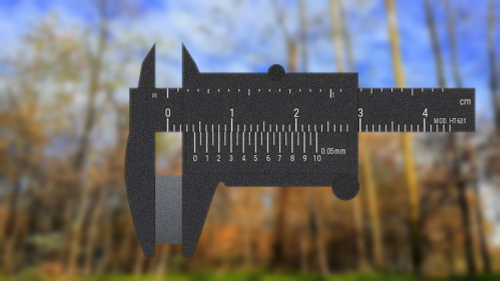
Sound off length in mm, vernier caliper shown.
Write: 4.2 mm
